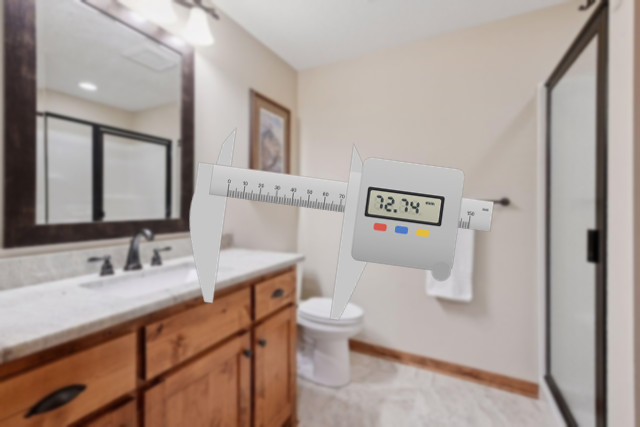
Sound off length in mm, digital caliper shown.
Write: 72.74 mm
